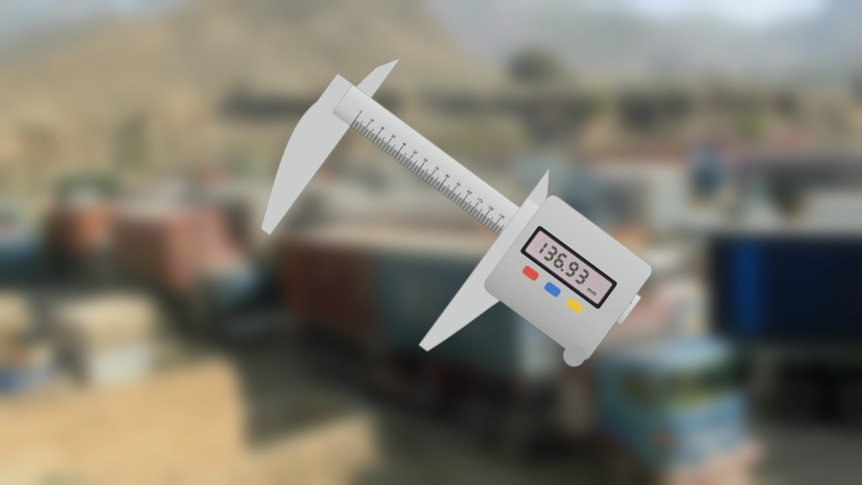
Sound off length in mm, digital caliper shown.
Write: 136.93 mm
